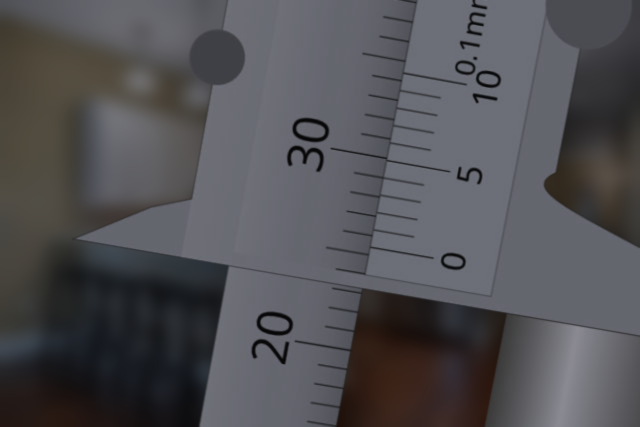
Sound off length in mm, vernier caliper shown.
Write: 25.4 mm
